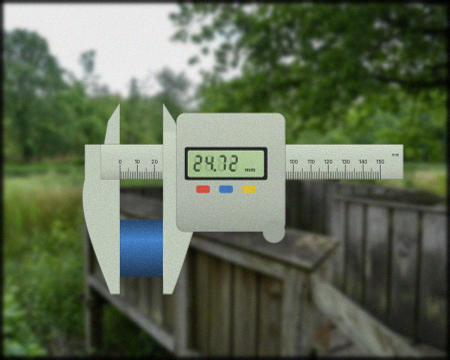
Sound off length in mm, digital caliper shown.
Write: 24.72 mm
